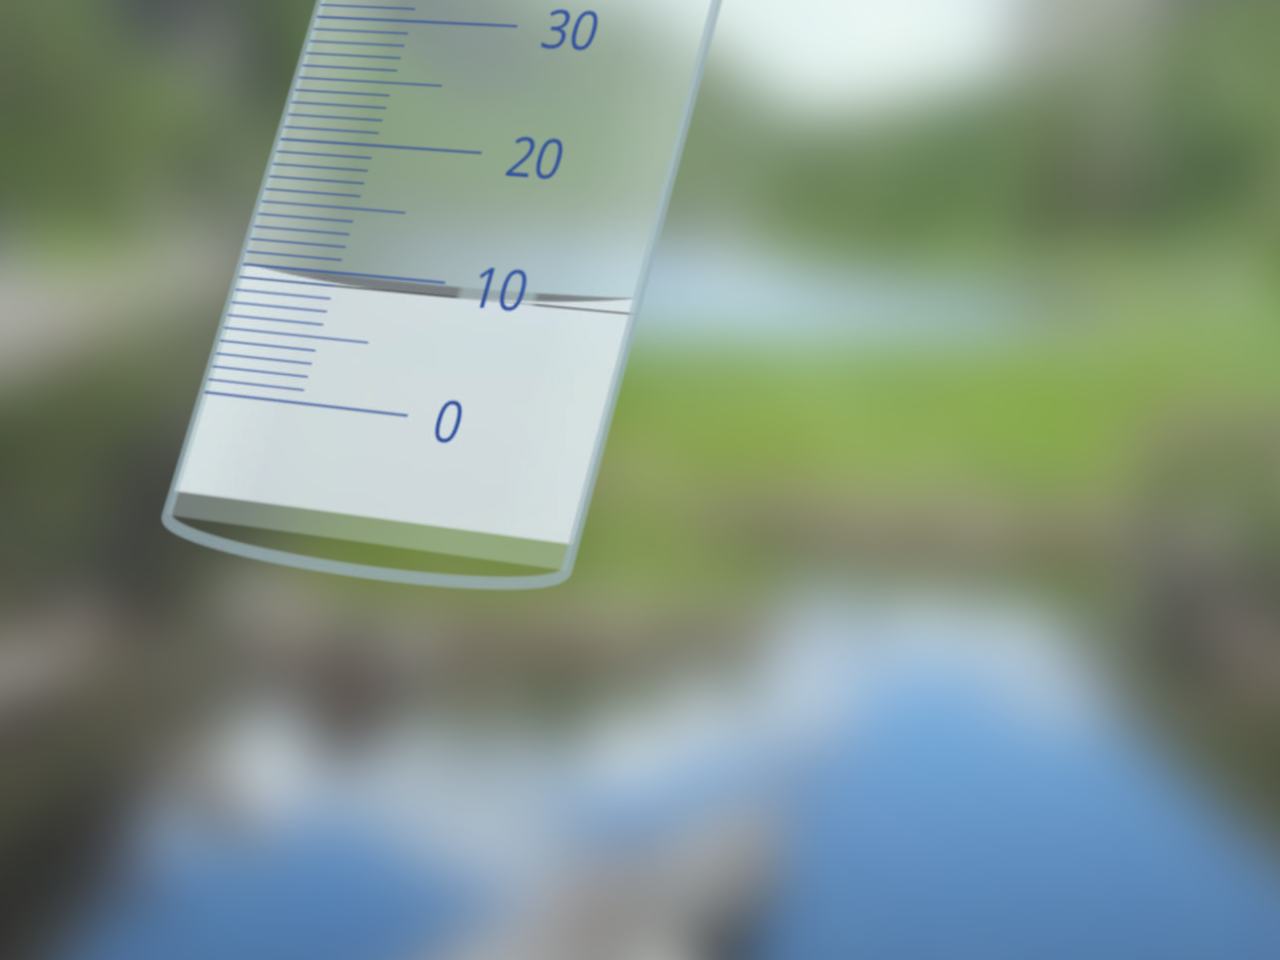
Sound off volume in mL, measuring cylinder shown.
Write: 9 mL
